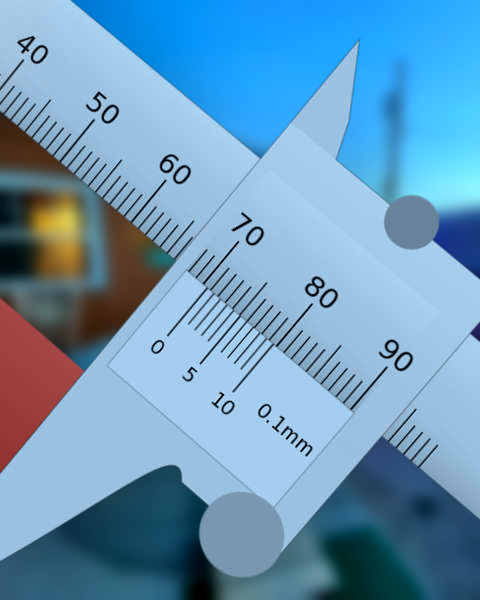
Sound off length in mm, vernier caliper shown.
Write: 70.6 mm
